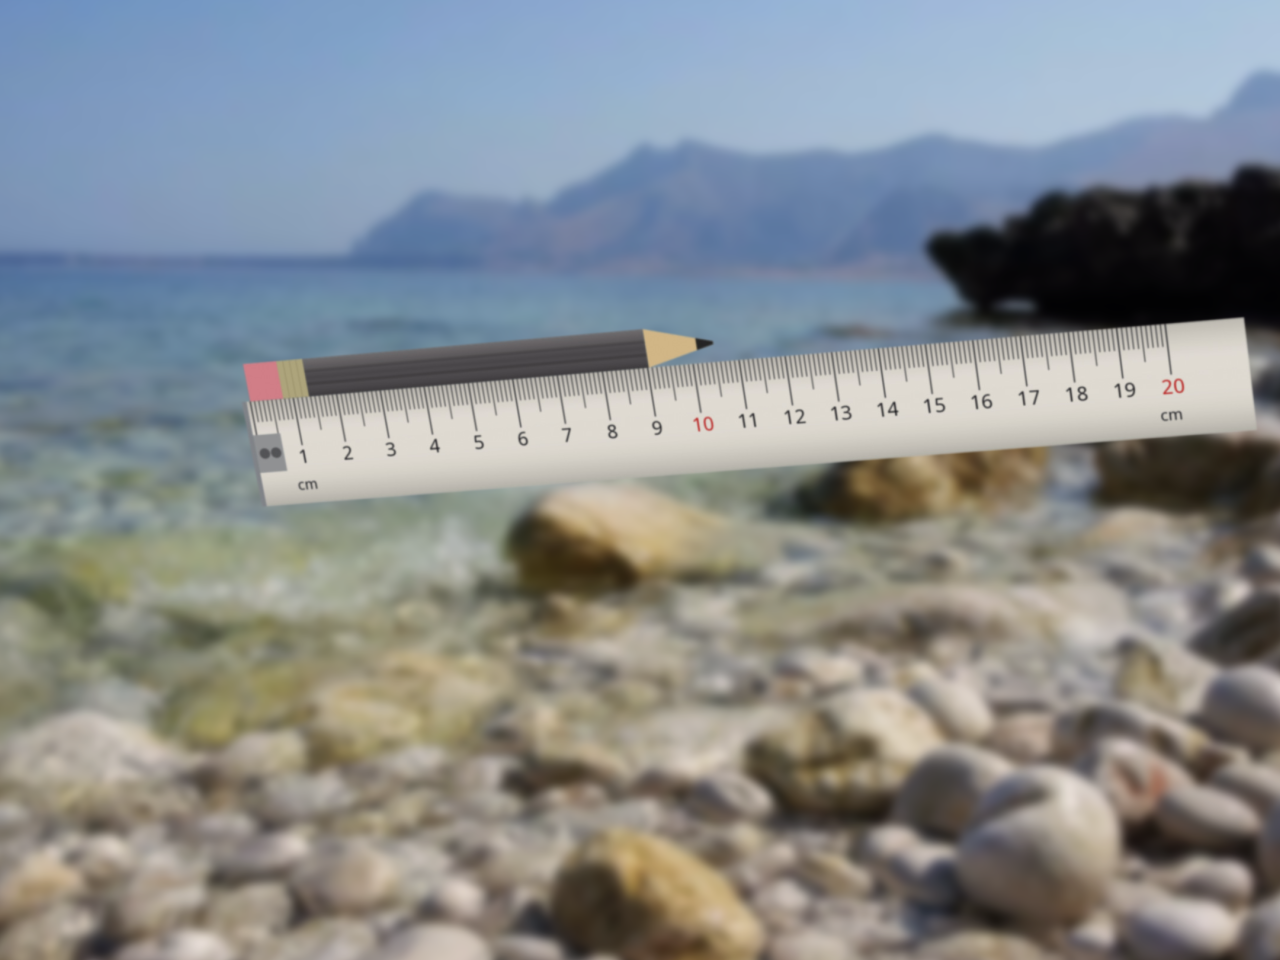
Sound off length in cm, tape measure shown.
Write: 10.5 cm
